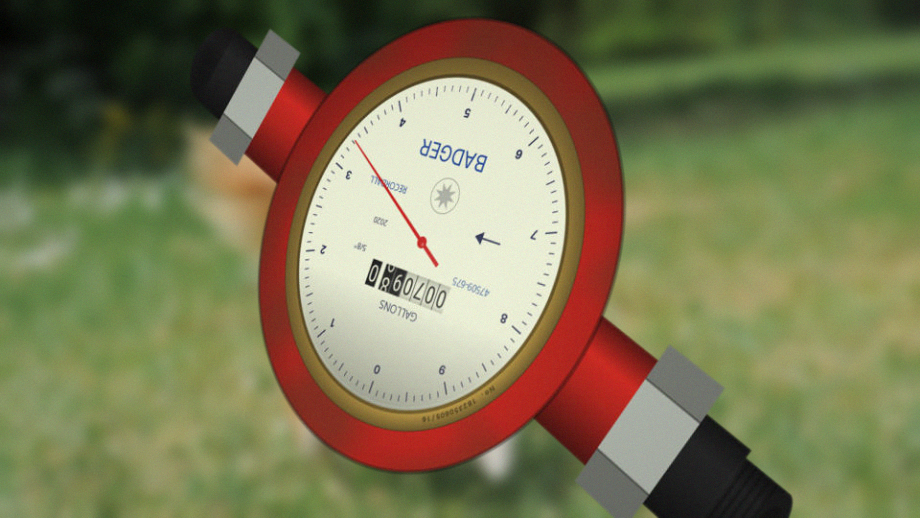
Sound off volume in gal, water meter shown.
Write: 70983.3 gal
